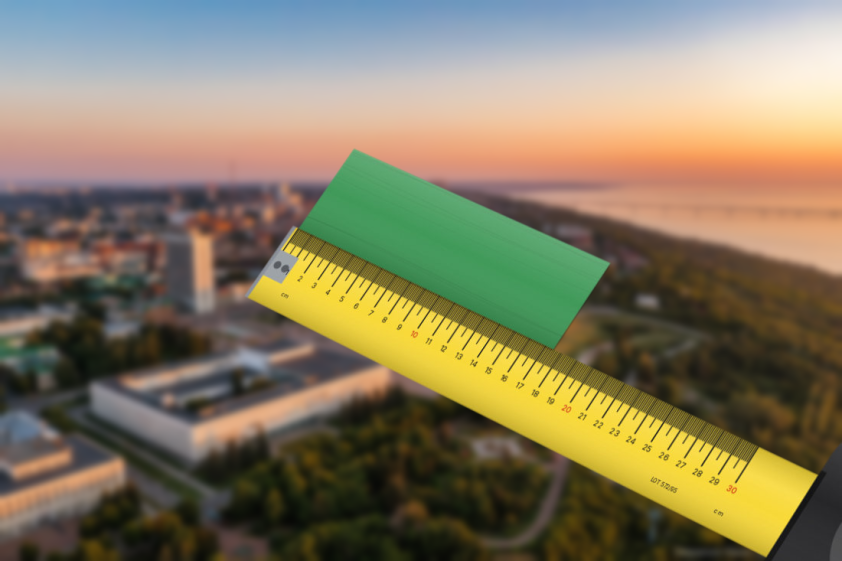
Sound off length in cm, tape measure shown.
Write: 17.5 cm
